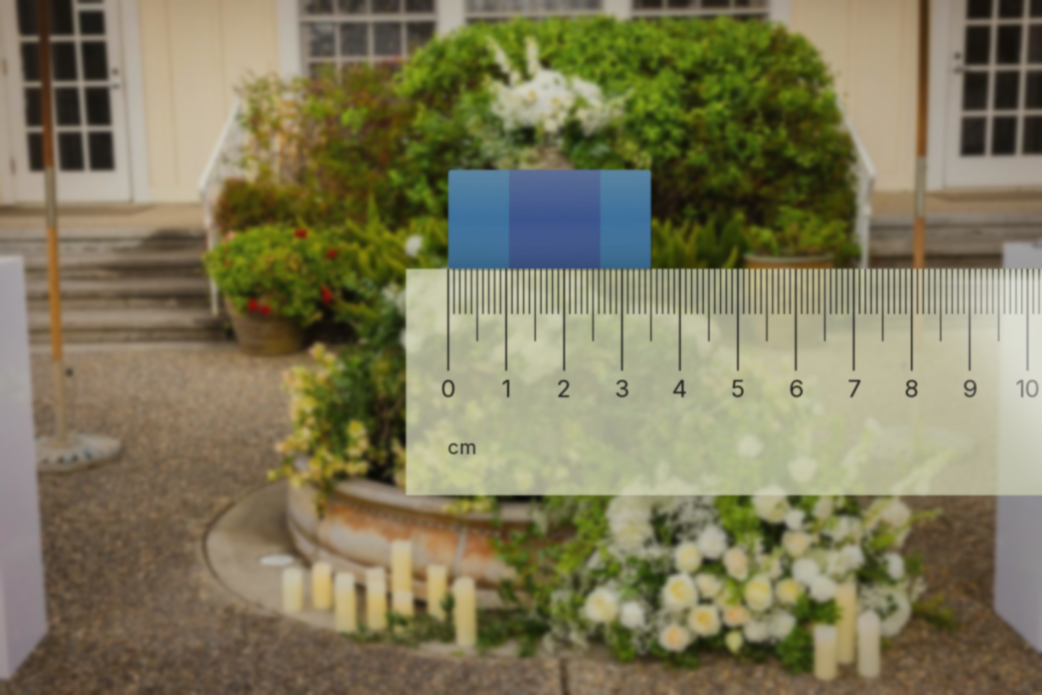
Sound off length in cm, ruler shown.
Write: 3.5 cm
